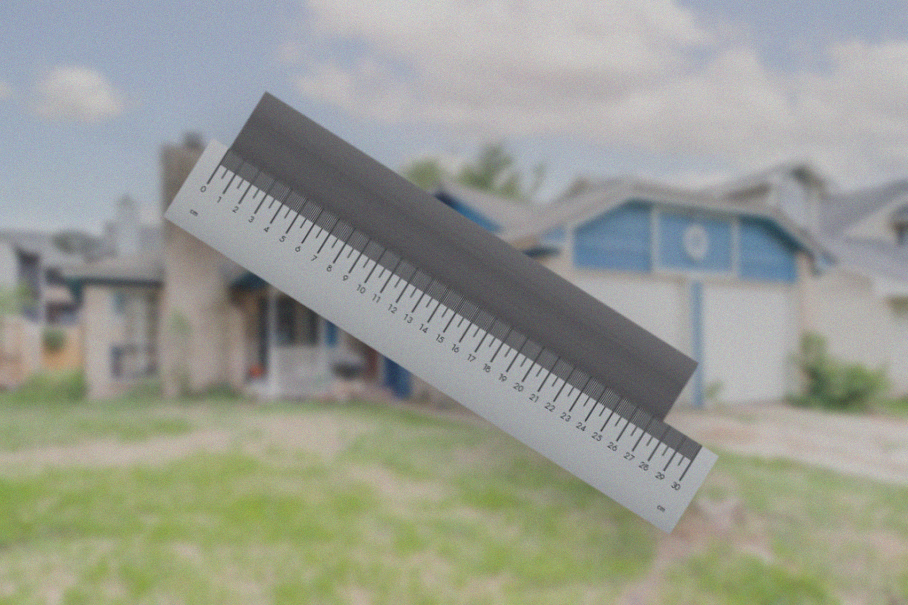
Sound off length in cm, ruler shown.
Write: 27.5 cm
